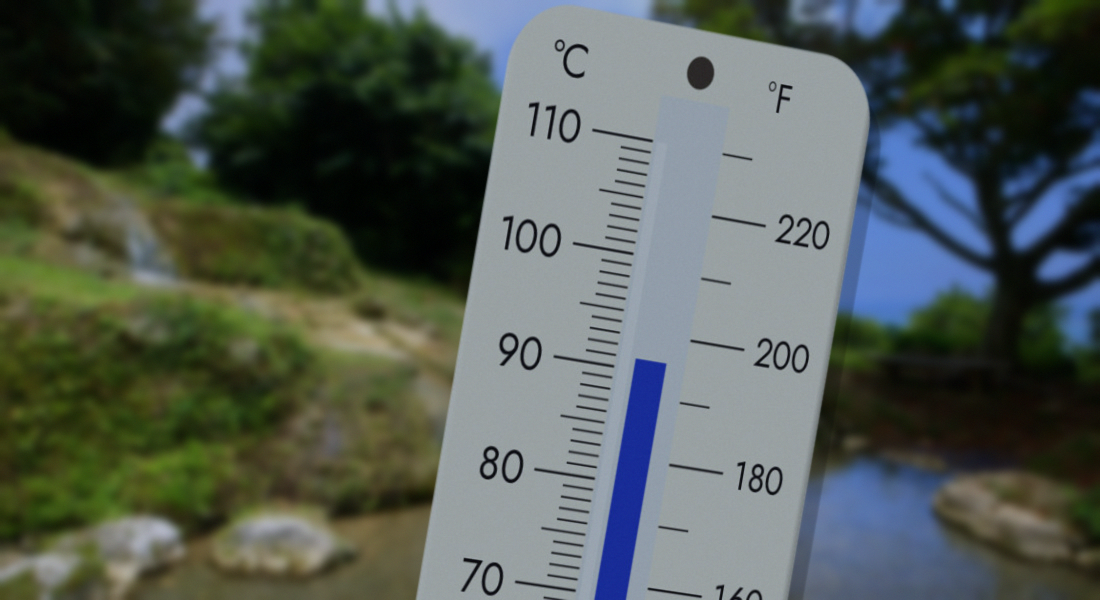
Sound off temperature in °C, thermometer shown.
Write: 91 °C
